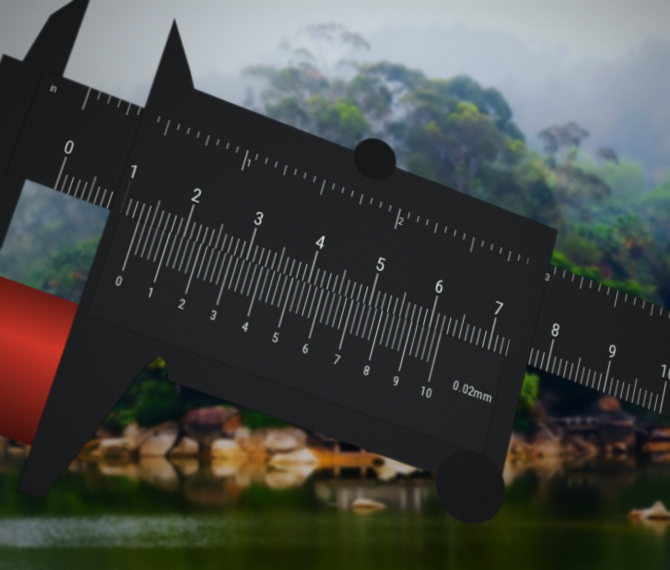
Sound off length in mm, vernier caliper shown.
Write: 13.0 mm
